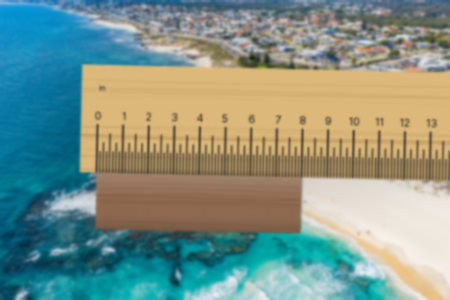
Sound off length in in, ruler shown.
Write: 8 in
